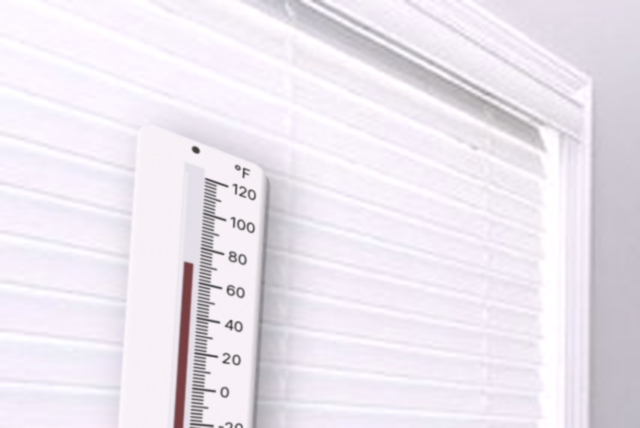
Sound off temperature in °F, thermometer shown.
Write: 70 °F
